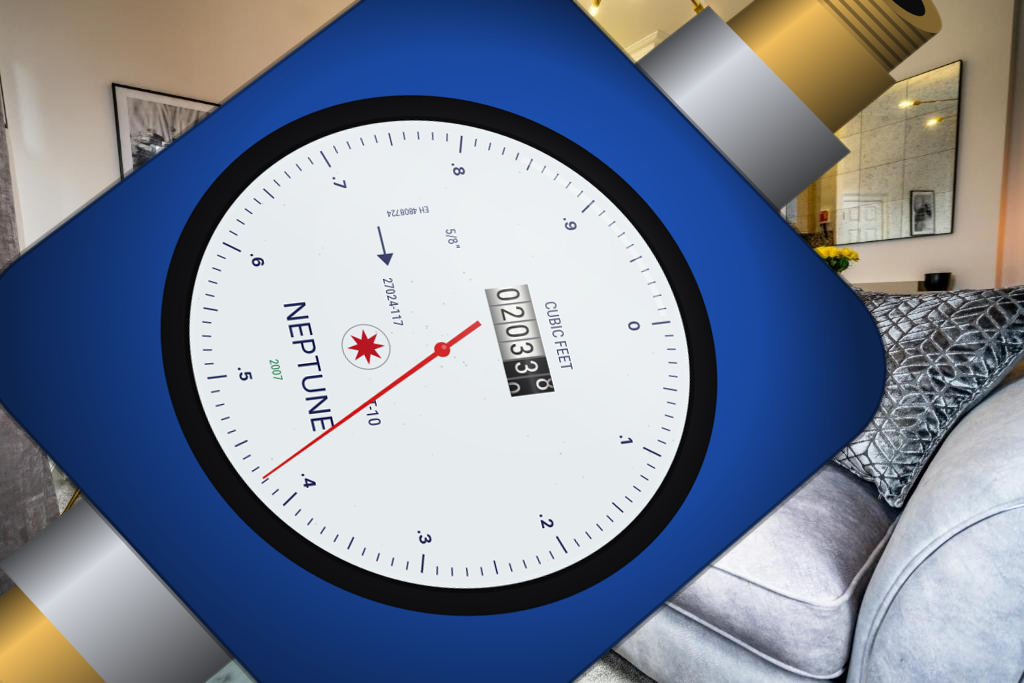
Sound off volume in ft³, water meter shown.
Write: 20338.42 ft³
